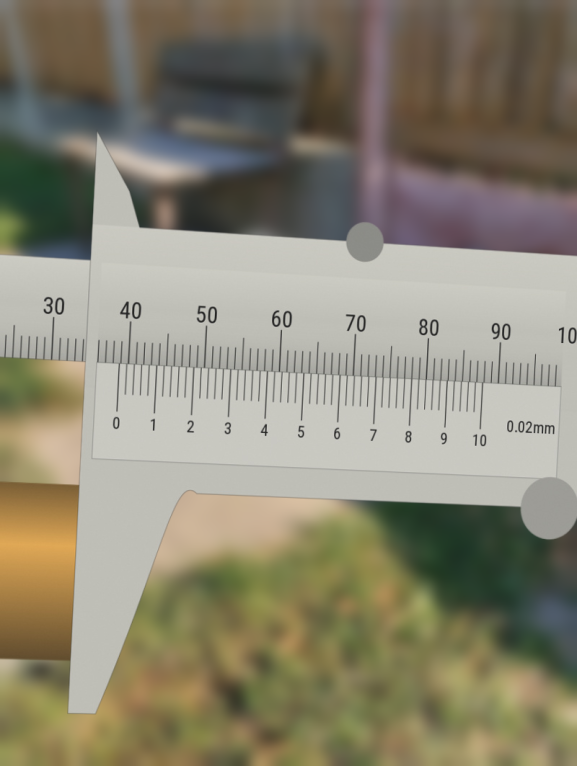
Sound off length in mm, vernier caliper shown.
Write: 38.8 mm
